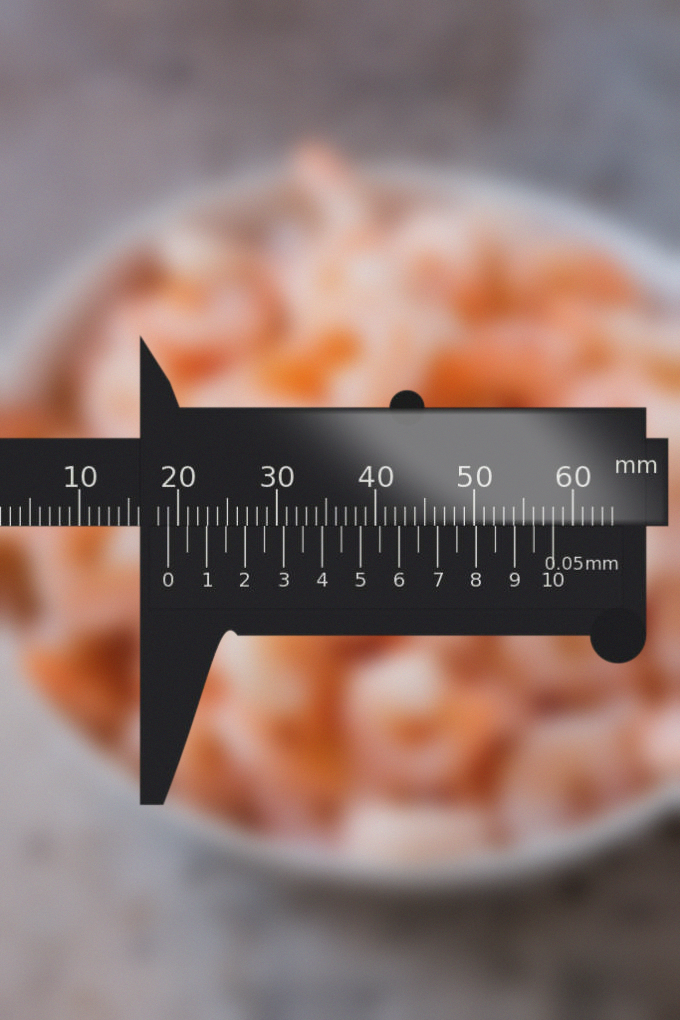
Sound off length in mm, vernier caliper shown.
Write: 19.0 mm
